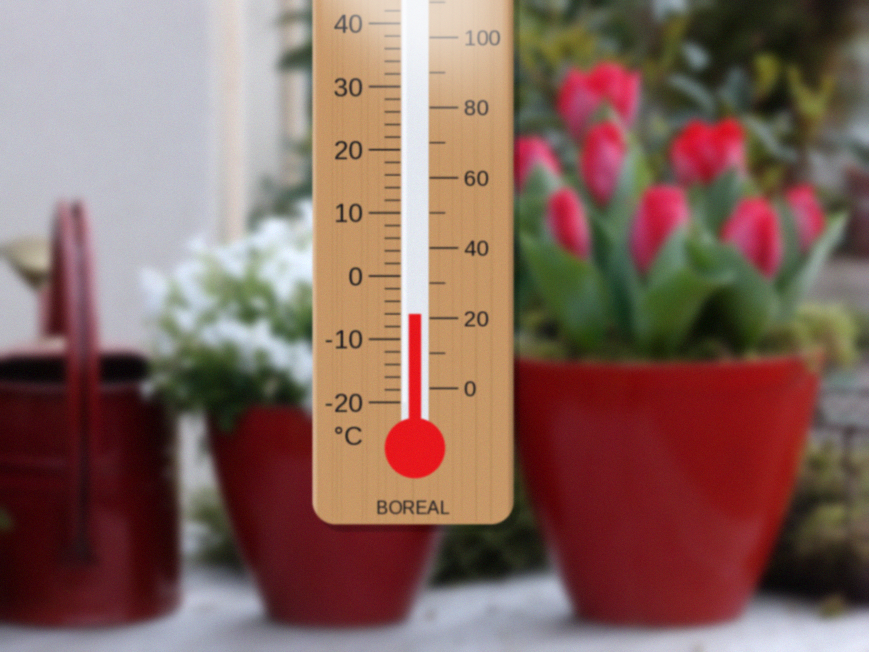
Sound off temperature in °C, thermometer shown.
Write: -6 °C
